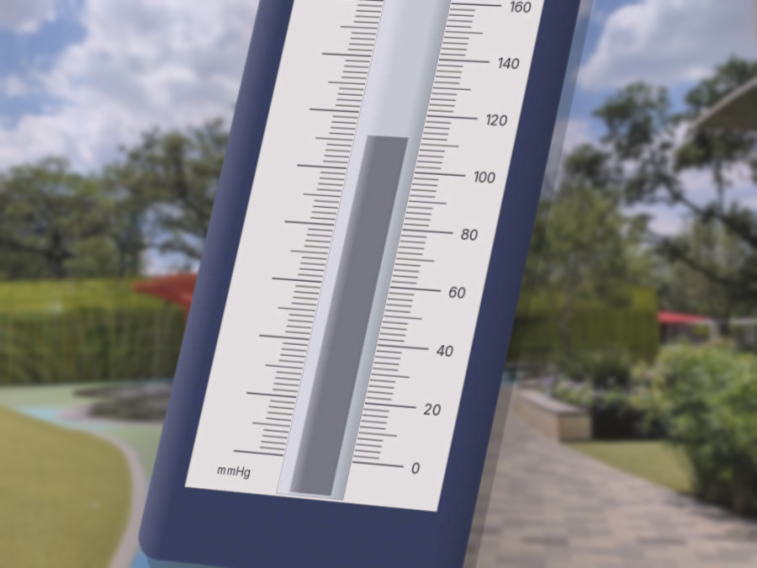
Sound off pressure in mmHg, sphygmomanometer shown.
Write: 112 mmHg
